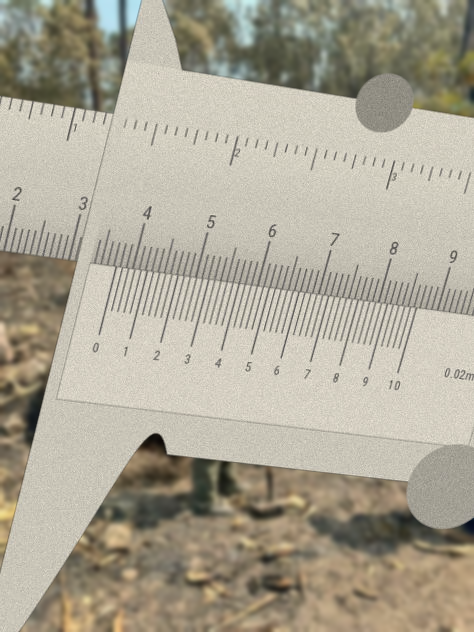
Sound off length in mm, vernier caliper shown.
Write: 37.4 mm
